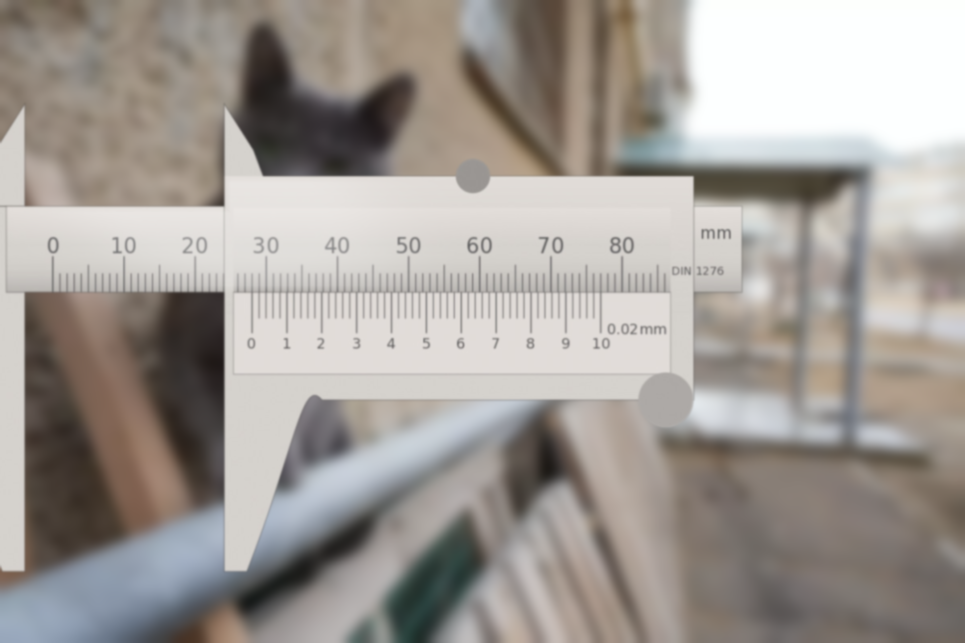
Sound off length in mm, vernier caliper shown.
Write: 28.0 mm
